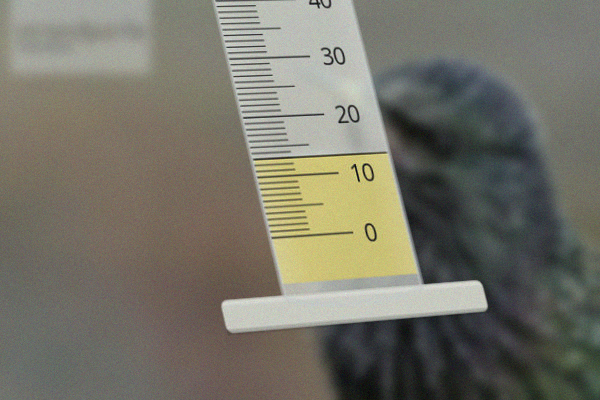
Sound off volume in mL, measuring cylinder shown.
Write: 13 mL
